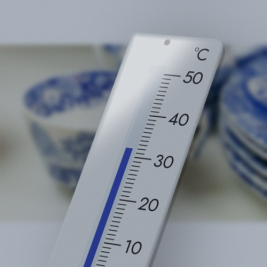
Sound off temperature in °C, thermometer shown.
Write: 32 °C
